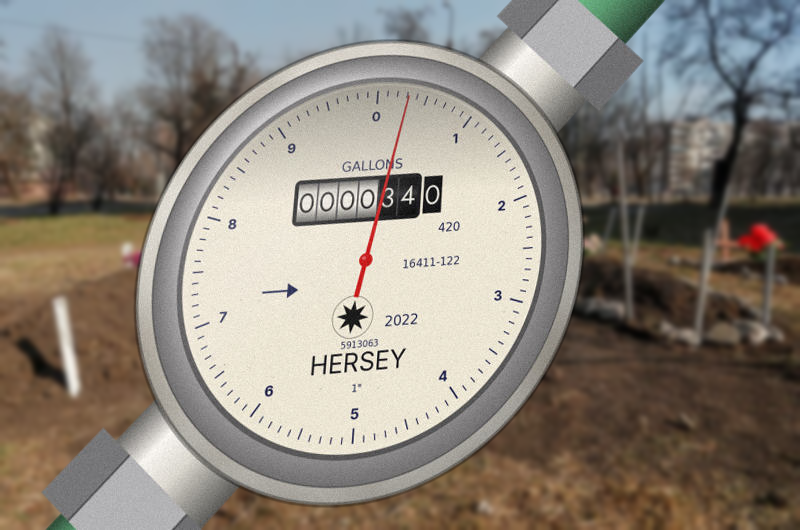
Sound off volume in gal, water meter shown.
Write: 340.3 gal
